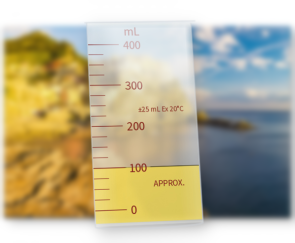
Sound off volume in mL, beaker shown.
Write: 100 mL
